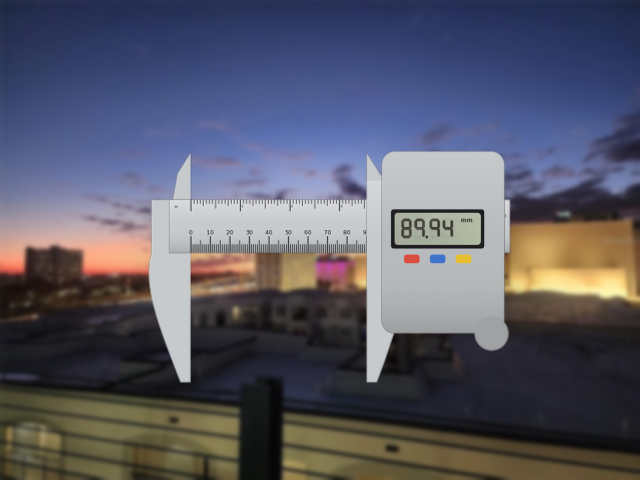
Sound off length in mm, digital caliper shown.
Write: 89.94 mm
